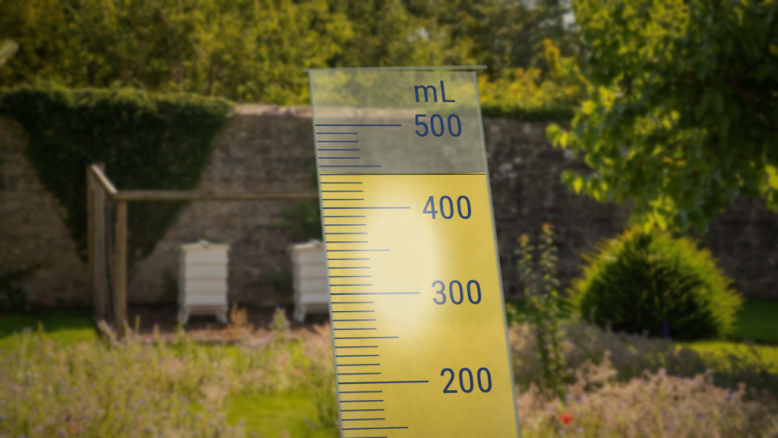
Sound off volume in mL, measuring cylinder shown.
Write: 440 mL
